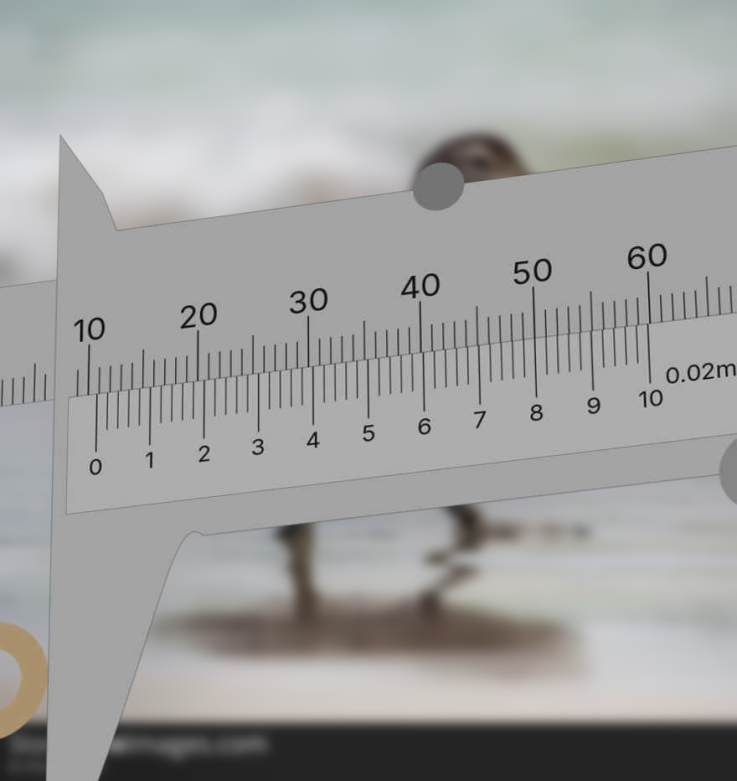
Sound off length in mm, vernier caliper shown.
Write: 10.8 mm
